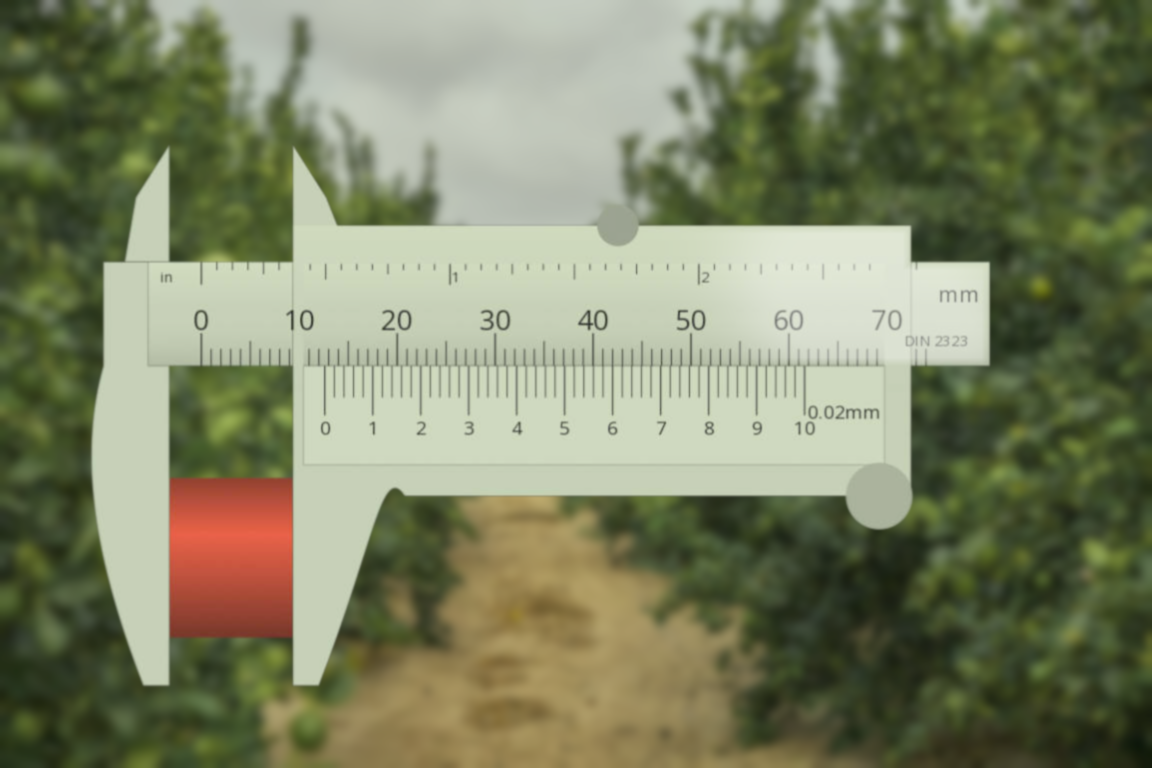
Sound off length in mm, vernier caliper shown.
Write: 12.6 mm
